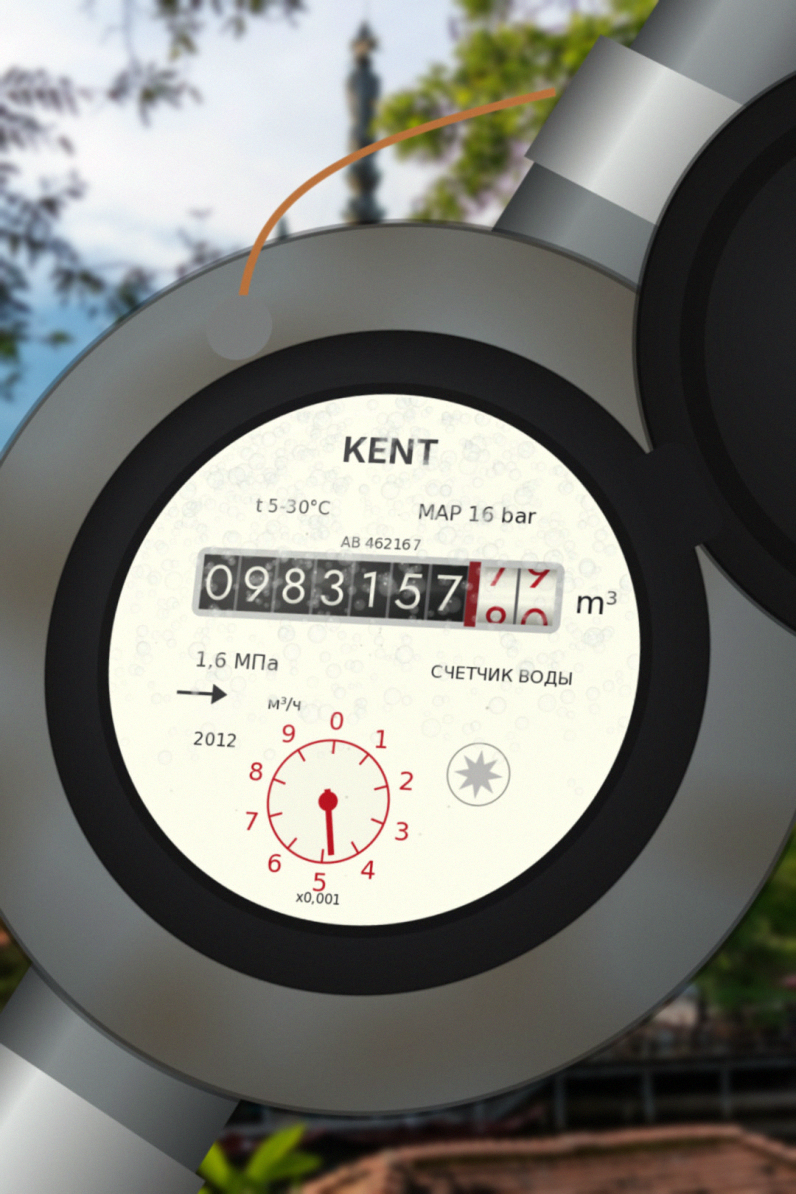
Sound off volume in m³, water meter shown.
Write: 983157.794 m³
